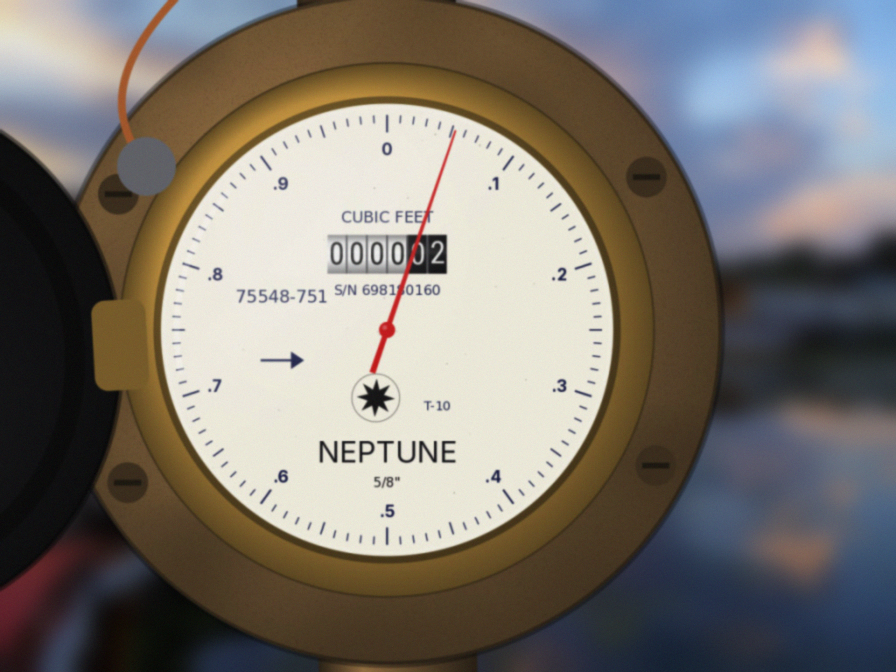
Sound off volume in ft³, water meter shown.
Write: 2.05 ft³
